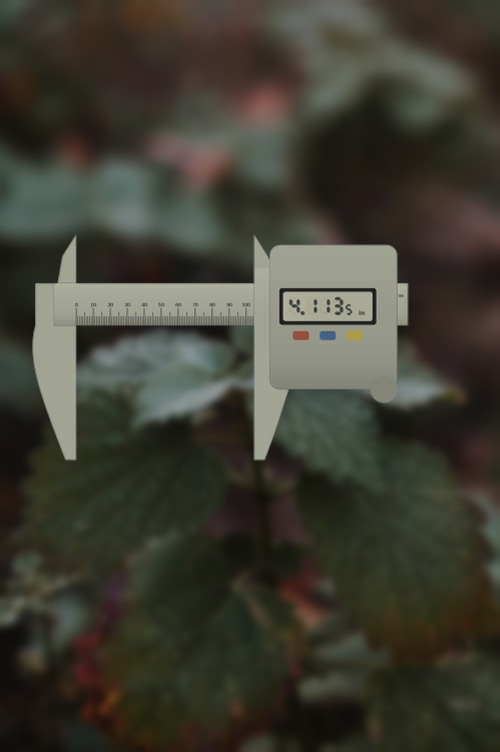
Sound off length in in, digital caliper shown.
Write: 4.1135 in
